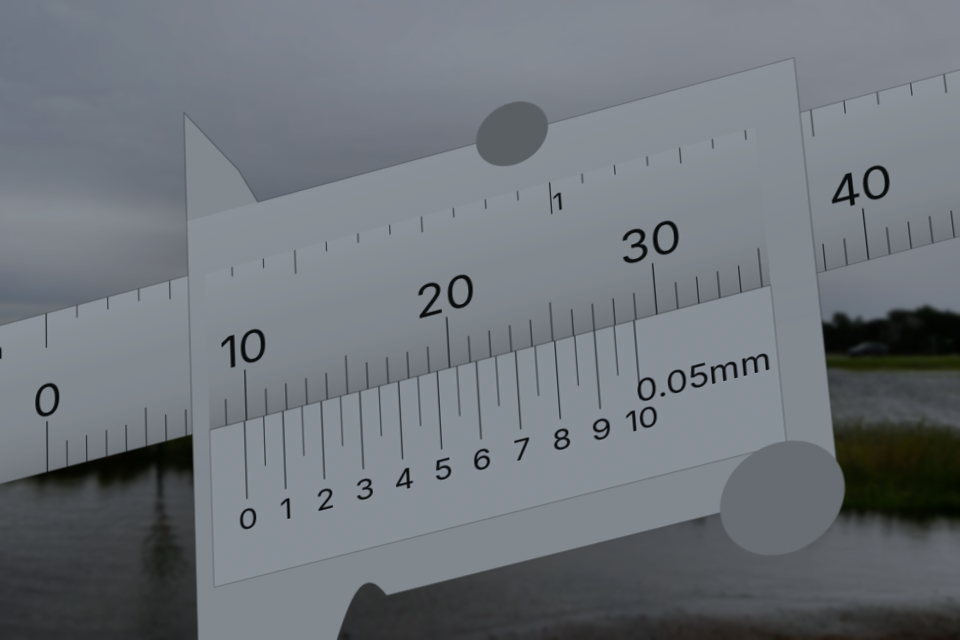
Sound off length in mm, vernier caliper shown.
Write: 9.9 mm
